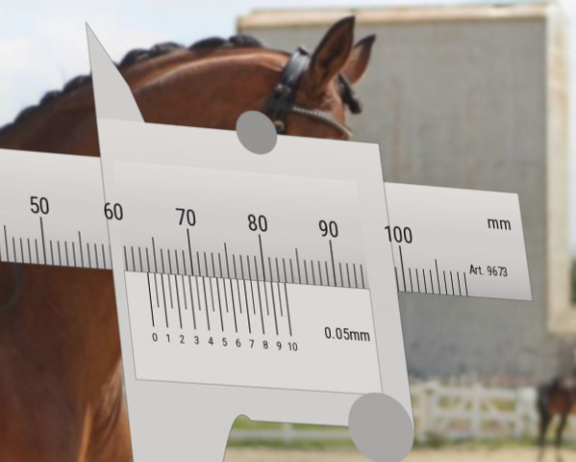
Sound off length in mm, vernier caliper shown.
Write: 63.8 mm
